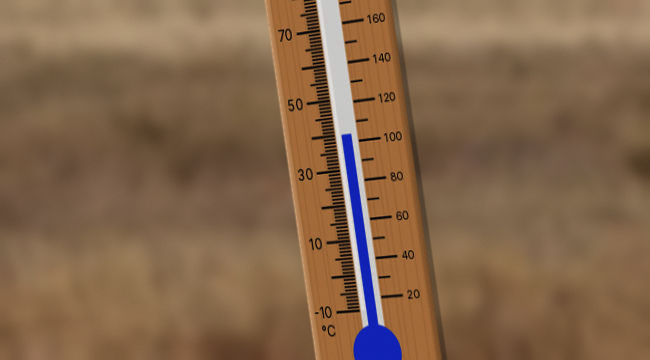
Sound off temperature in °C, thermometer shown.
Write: 40 °C
